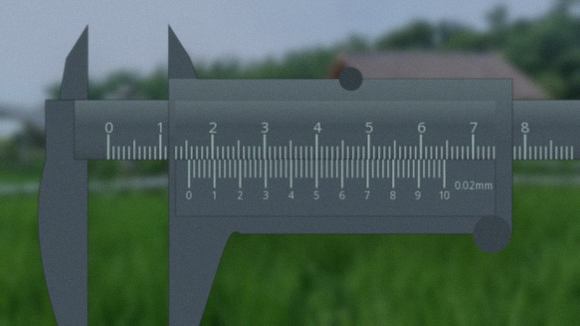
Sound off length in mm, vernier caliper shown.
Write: 15.5 mm
